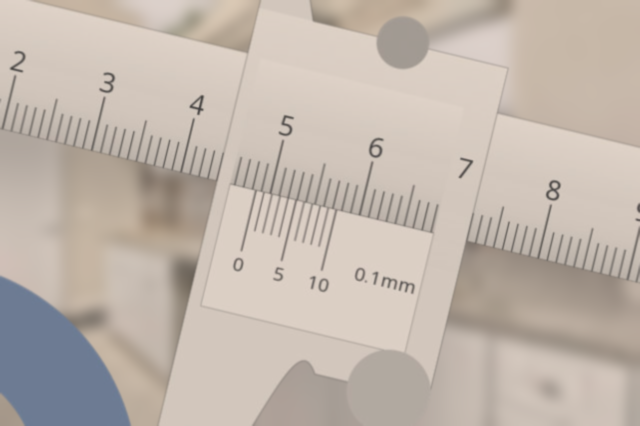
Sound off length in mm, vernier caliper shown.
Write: 48.4 mm
